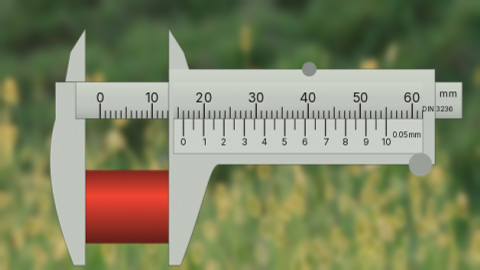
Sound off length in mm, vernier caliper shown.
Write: 16.0 mm
